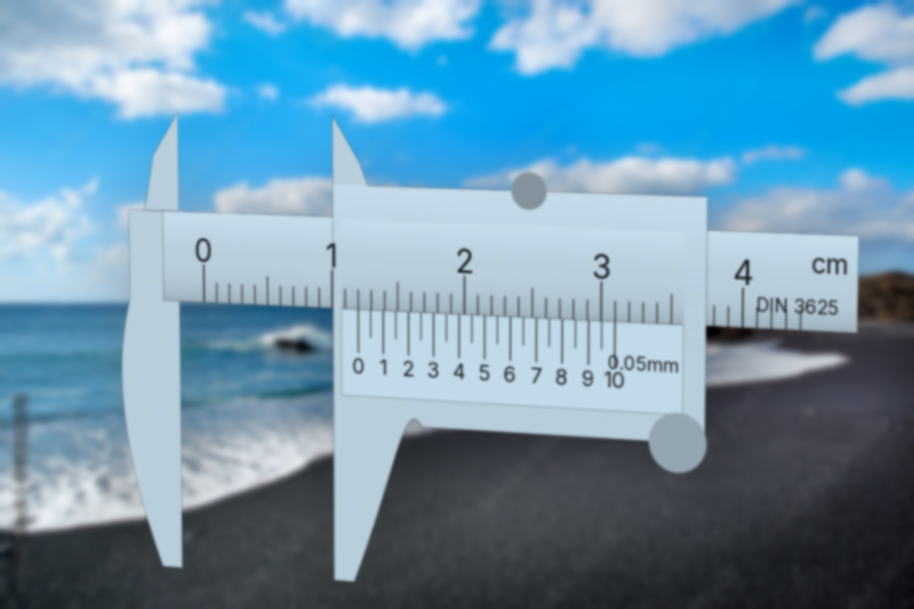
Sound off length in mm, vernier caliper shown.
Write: 12.0 mm
